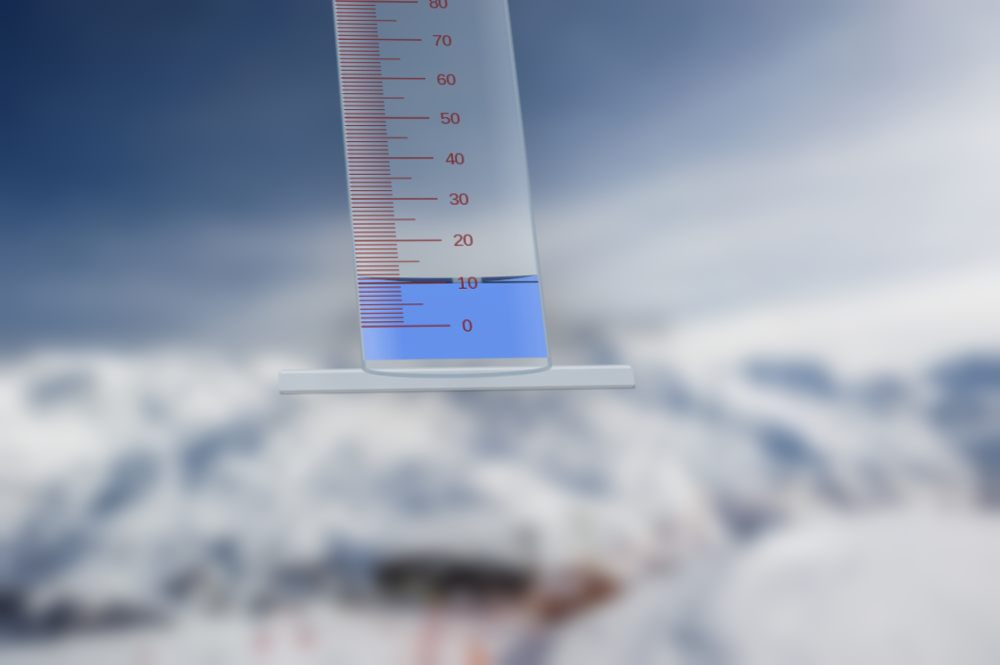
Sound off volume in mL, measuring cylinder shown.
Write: 10 mL
